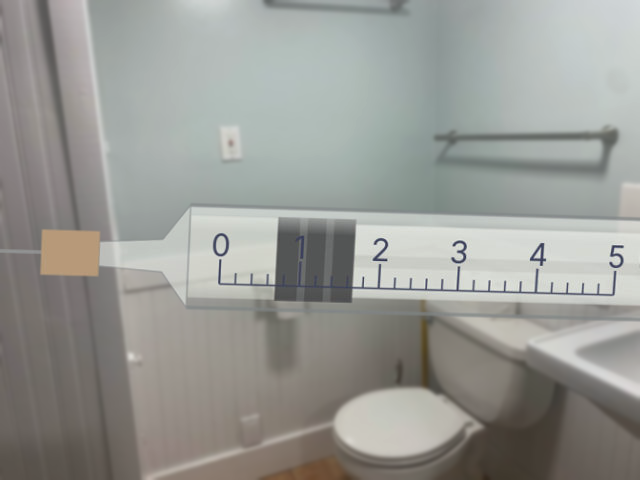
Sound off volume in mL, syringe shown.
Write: 0.7 mL
